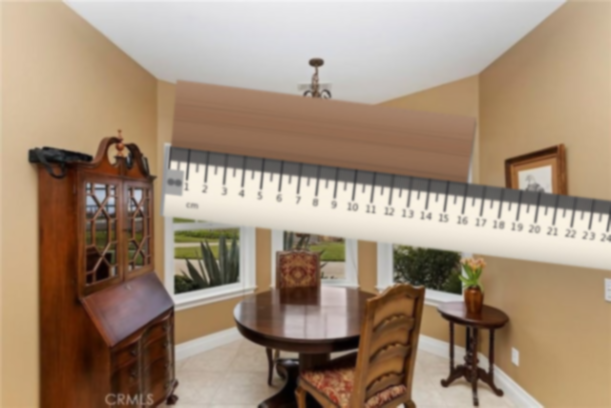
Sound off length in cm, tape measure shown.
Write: 16 cm
